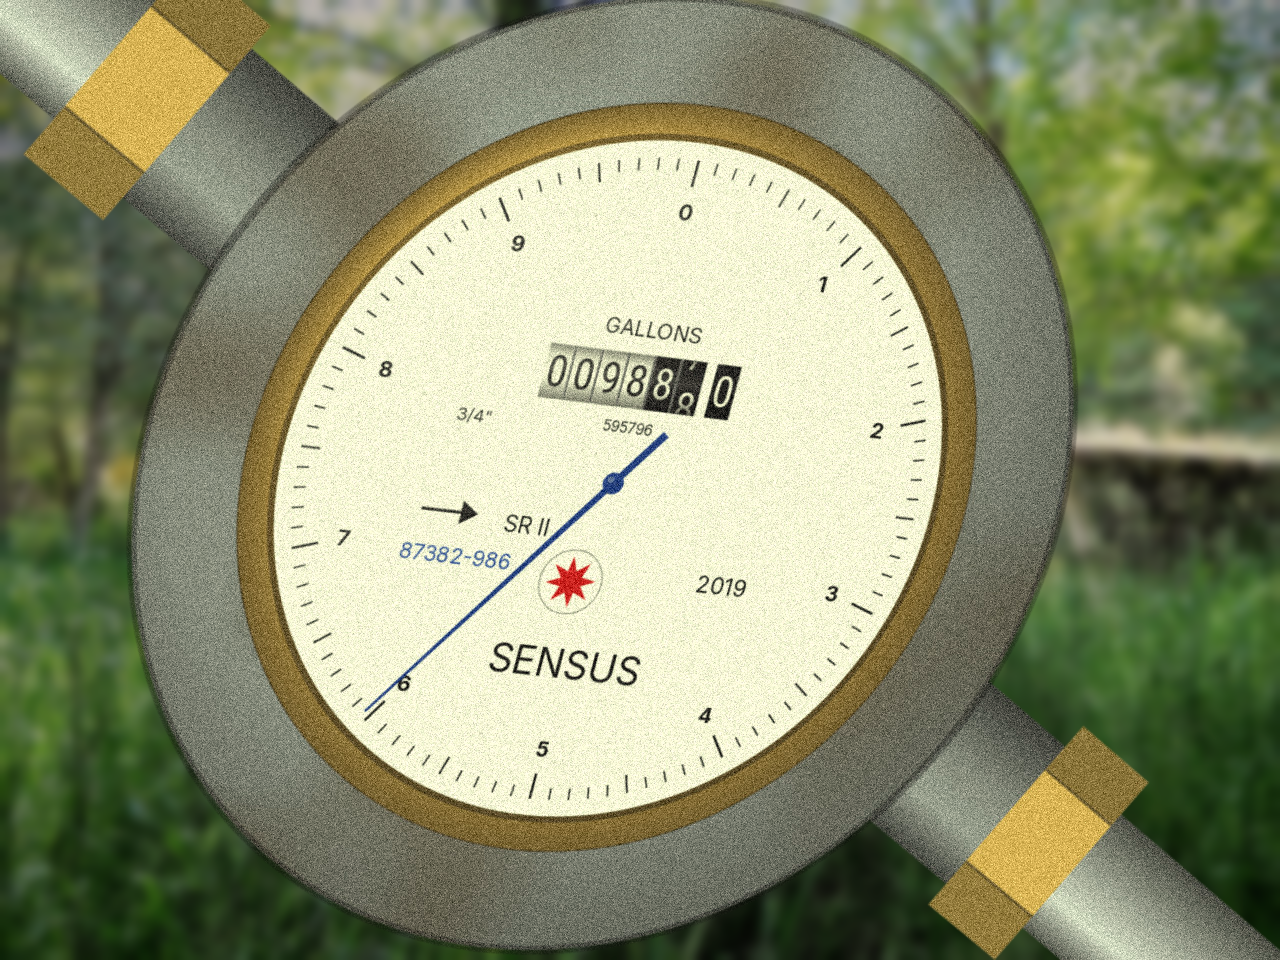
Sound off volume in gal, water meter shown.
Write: 98876.0 gal
